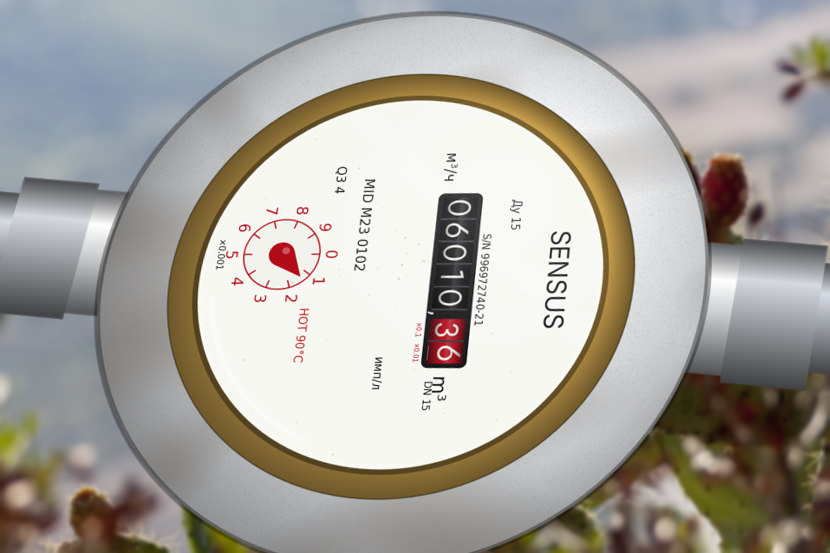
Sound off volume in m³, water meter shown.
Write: 6010.361 m³
